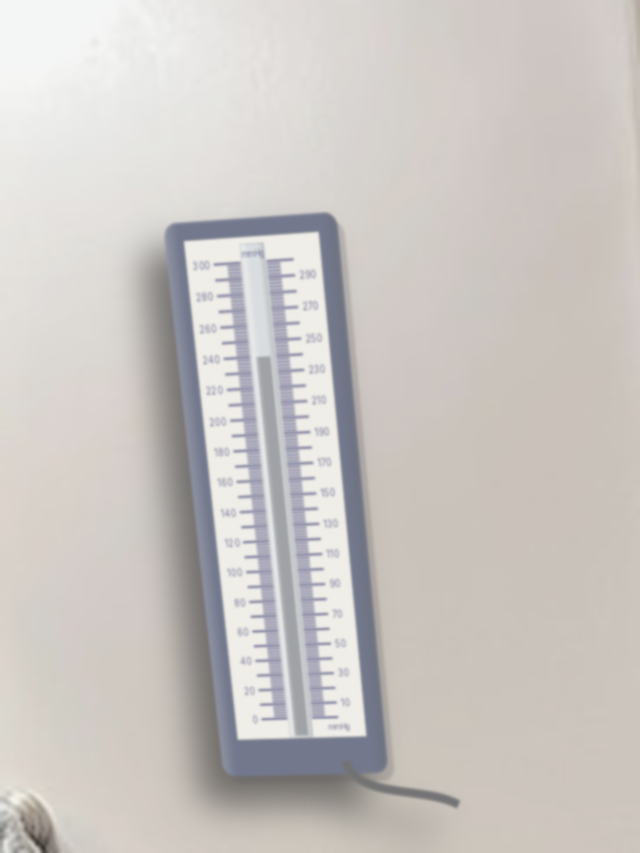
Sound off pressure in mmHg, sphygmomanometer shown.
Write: 240 mmHg
